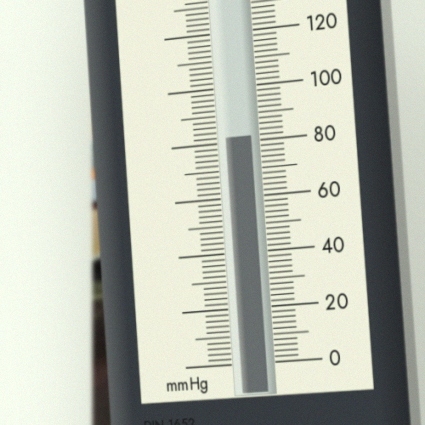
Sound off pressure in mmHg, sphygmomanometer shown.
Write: 82 mmHg
